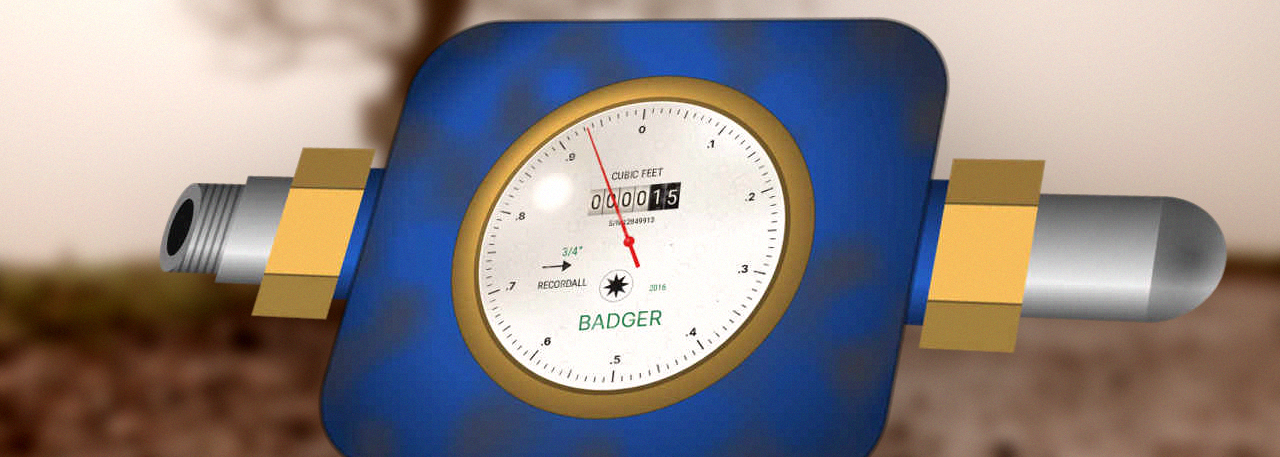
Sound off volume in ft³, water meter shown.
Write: 14.93 ft³
